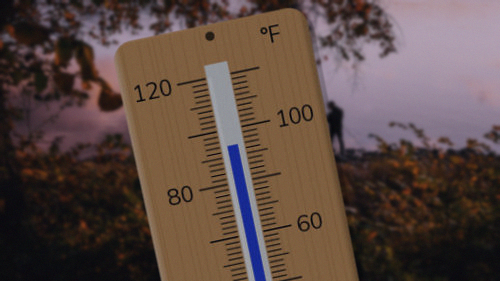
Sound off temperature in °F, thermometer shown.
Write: 94 °F
